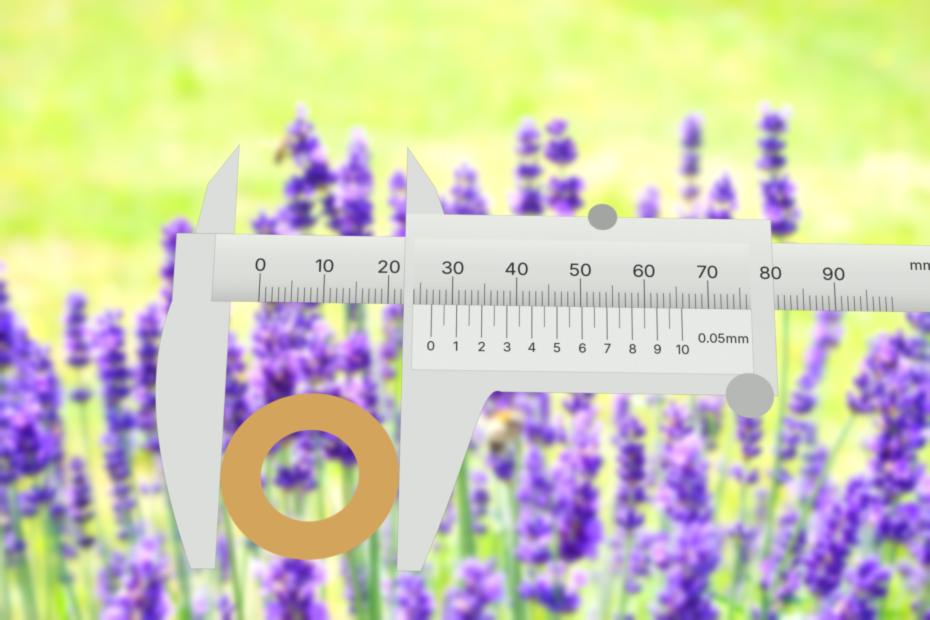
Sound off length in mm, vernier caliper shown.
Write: 26.8 mm
